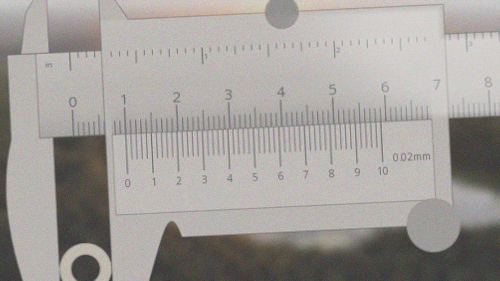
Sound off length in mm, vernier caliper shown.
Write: 10.0 mm
